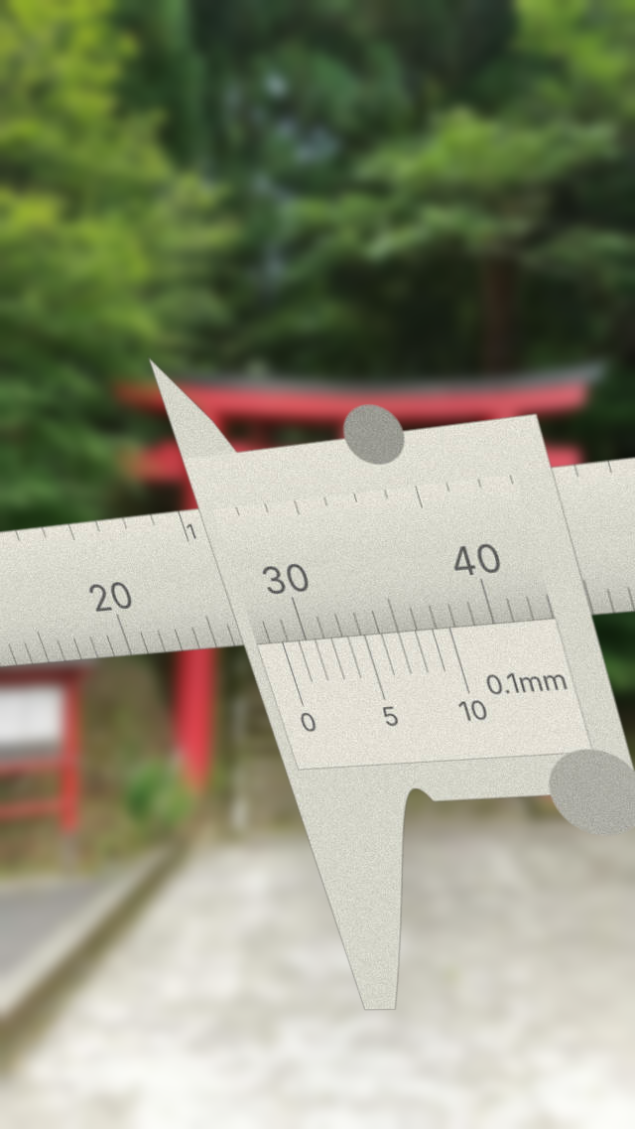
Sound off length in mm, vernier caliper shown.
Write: 28.7 mm
